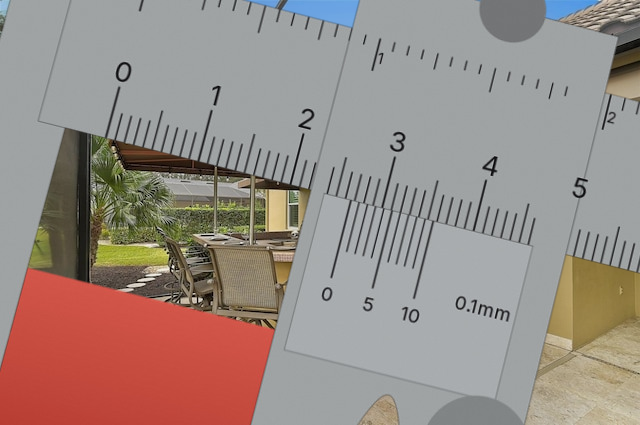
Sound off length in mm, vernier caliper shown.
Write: 26.6 mm
